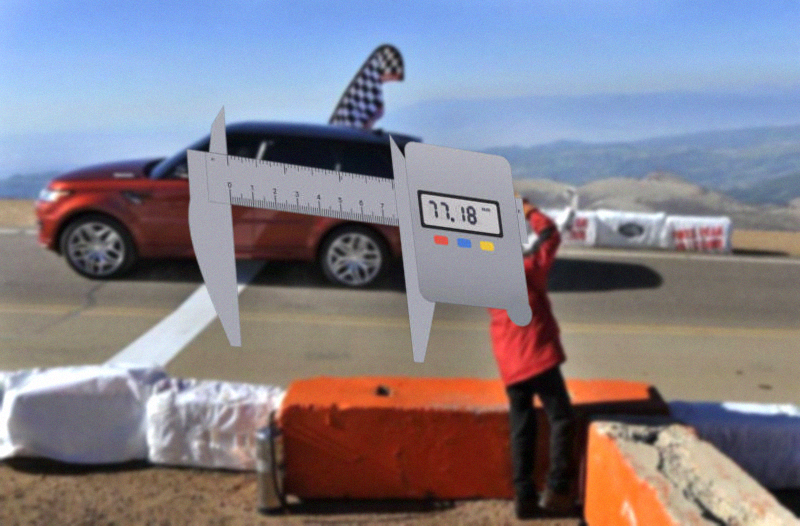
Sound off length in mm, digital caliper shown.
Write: 77.18 mm
